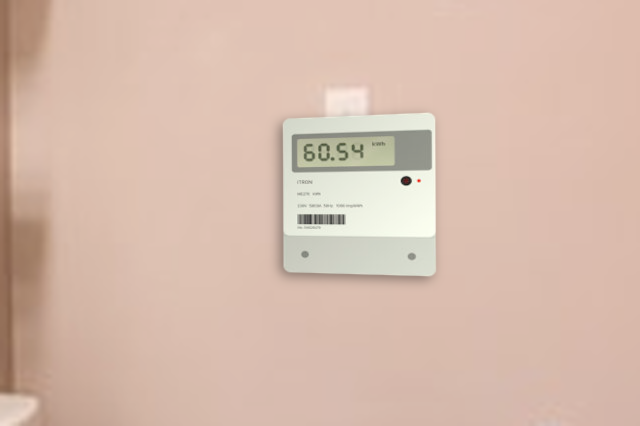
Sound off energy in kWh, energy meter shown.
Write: 60.54 kWh
